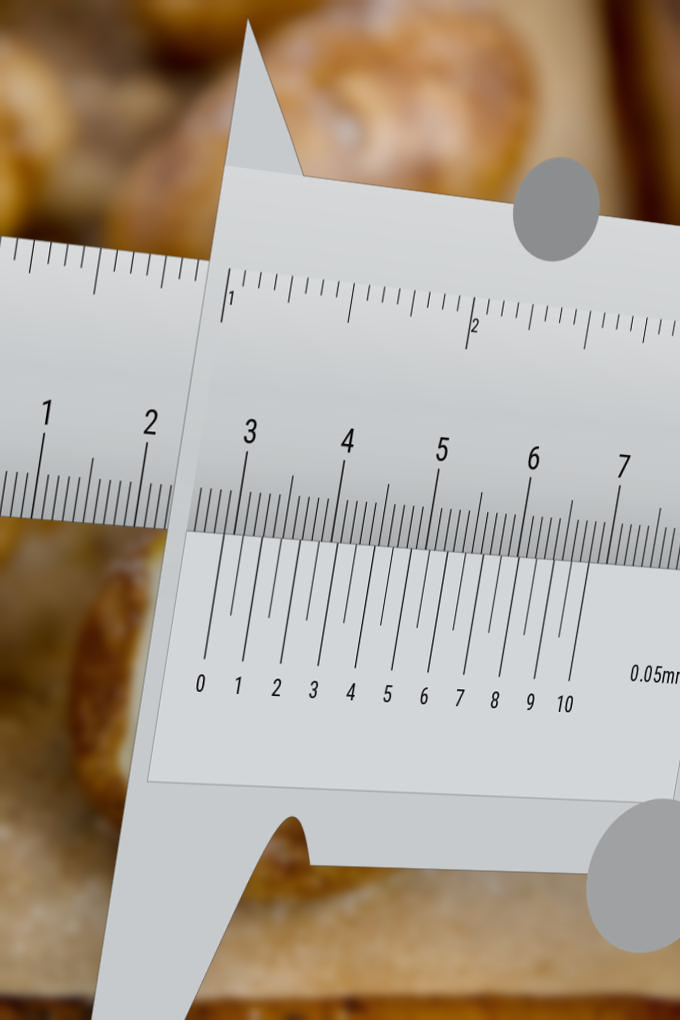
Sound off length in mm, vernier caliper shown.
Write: 29.0 mm
